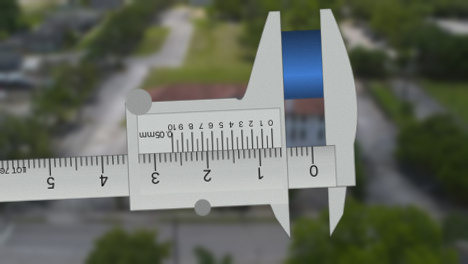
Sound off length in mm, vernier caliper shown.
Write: 7.5 mm
